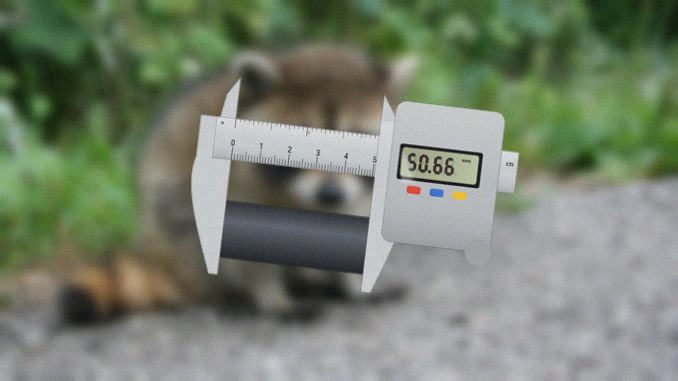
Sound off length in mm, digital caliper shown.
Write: 50.66 mm
